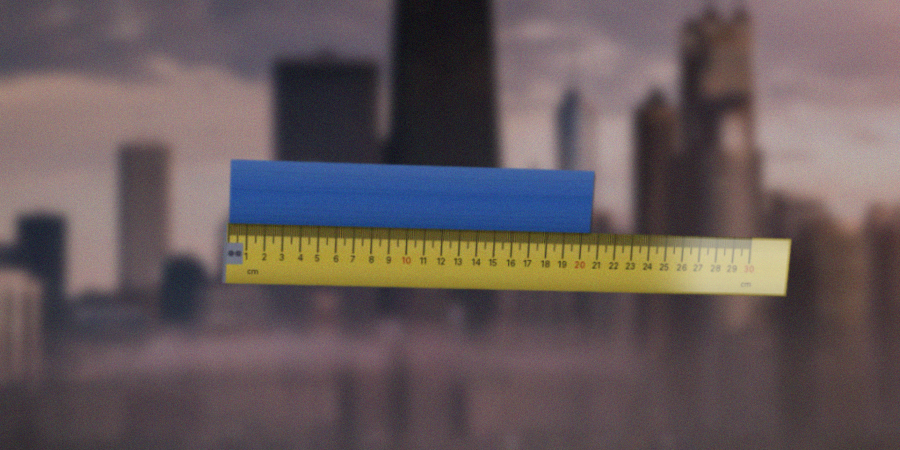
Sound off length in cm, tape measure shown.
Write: 20.5 cm
